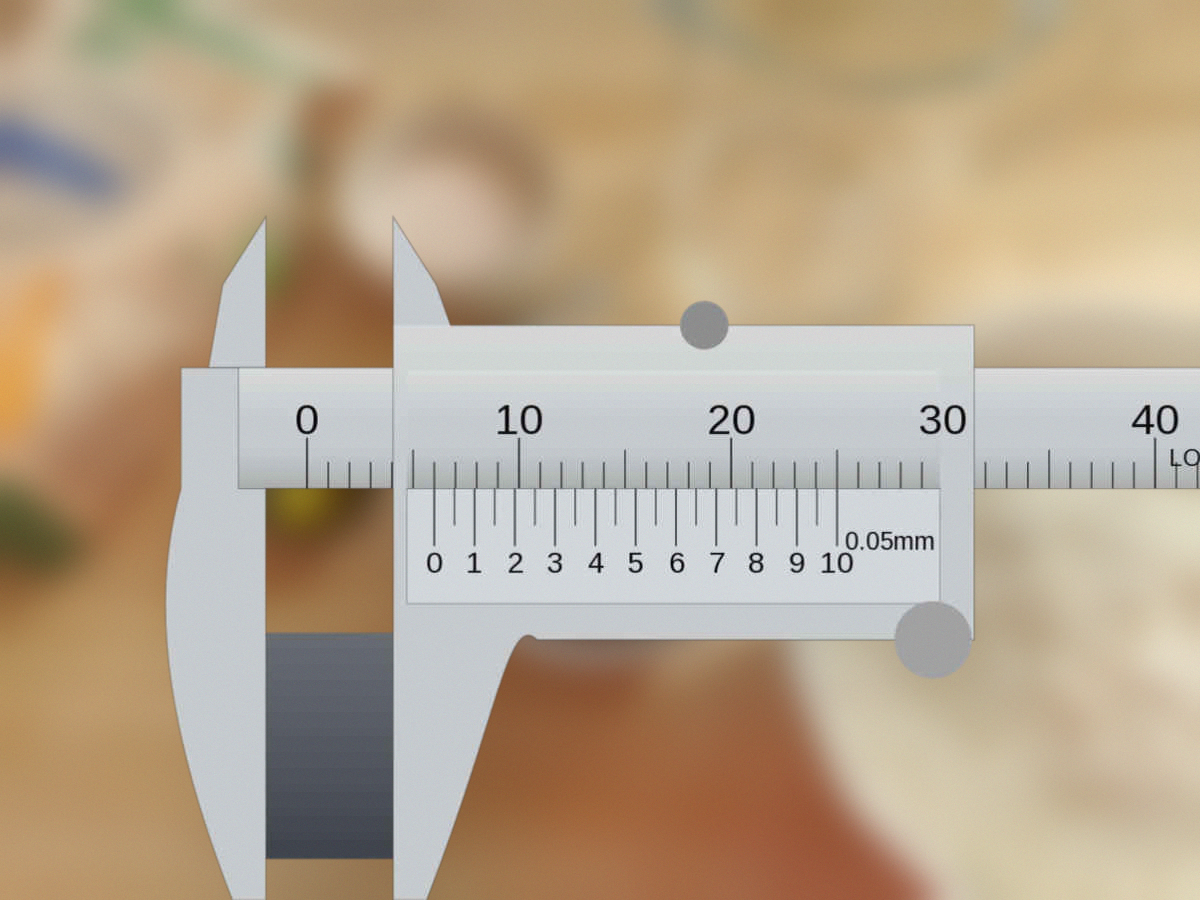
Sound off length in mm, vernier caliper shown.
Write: 6.0 mm
